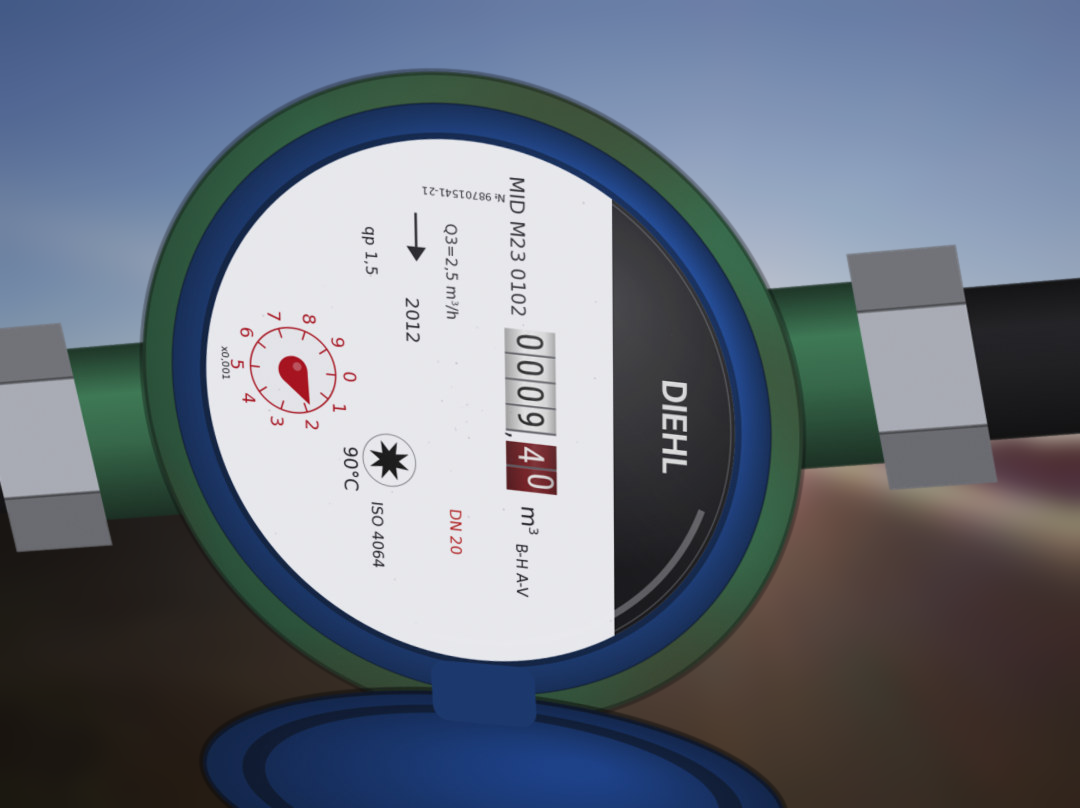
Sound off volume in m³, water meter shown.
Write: 9.401 m³
